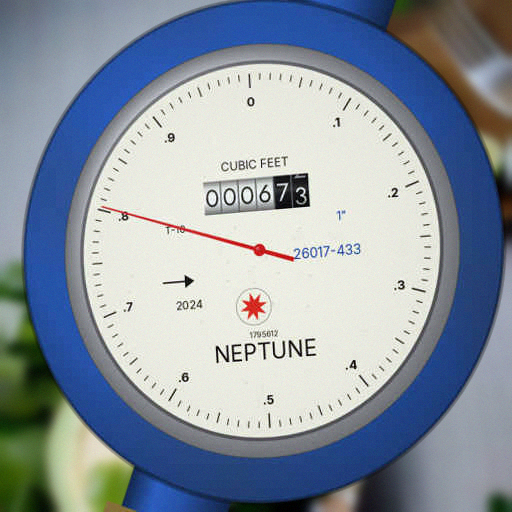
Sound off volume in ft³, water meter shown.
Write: 672.80 ft³
